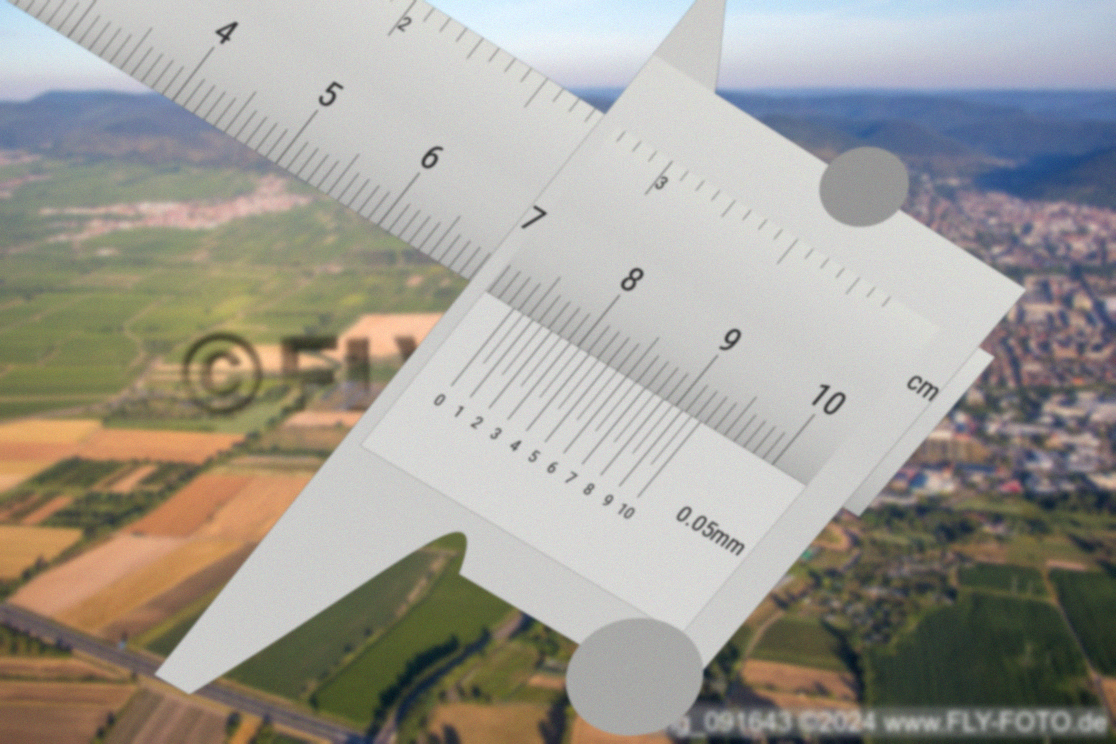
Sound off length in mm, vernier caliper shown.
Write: 73.6 mm
